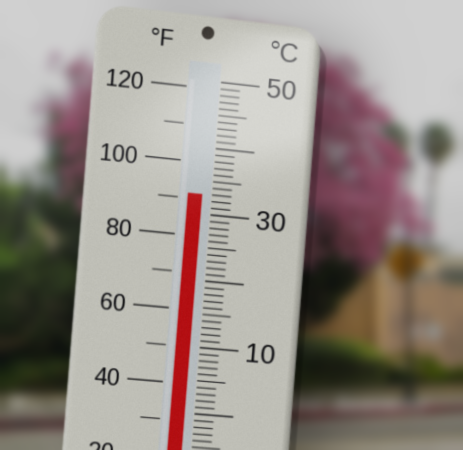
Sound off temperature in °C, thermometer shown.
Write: 33 °C
